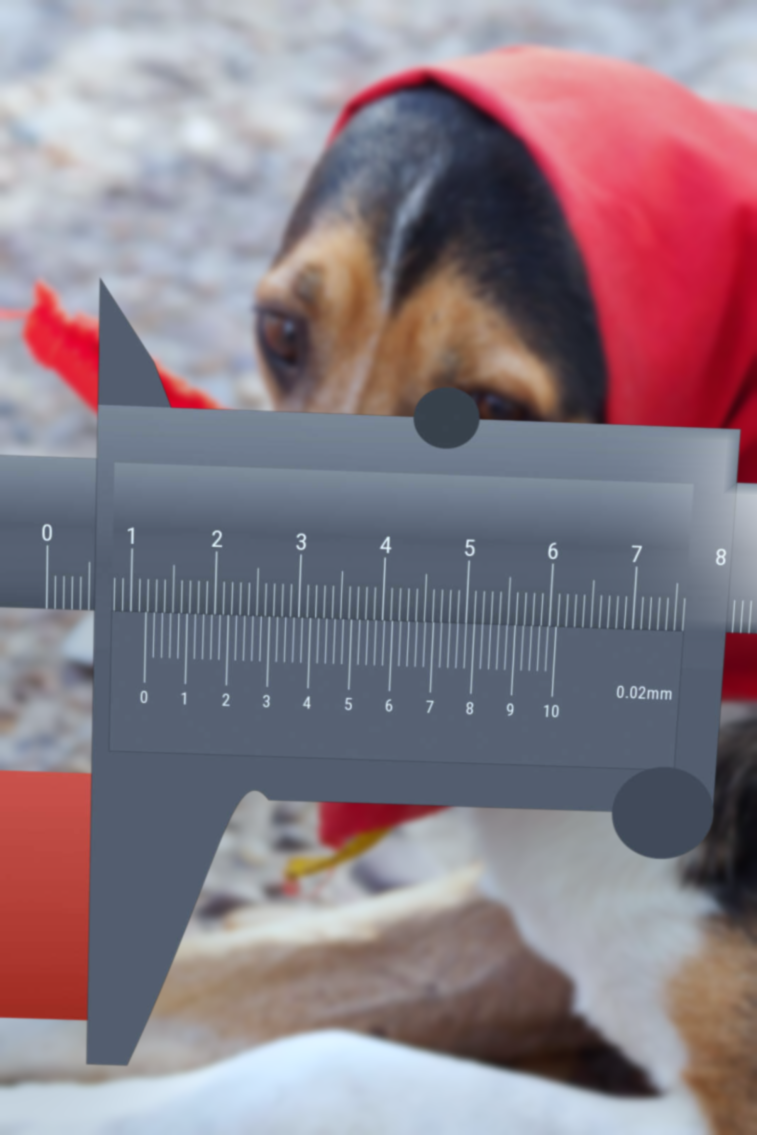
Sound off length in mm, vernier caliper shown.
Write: 11.8 mm
